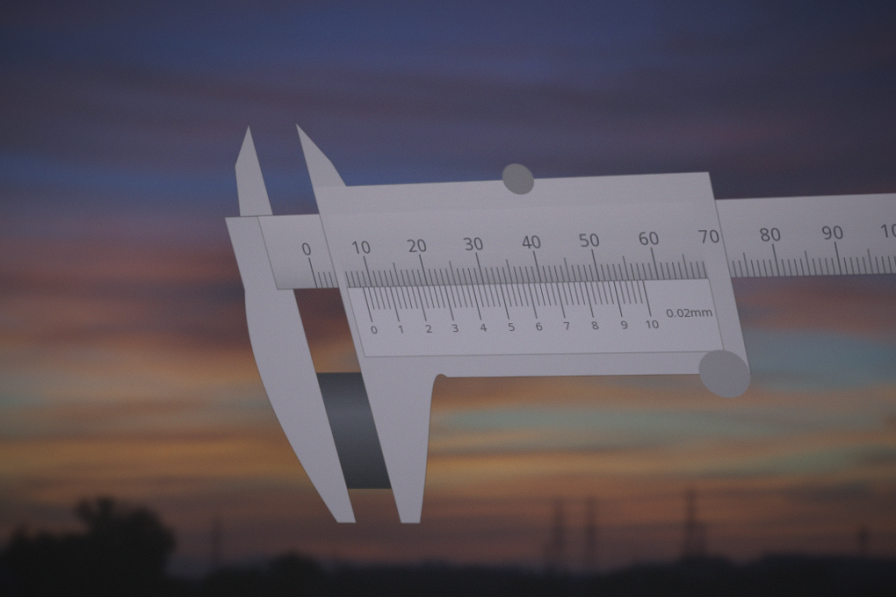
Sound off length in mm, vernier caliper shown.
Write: 8.4 mm
